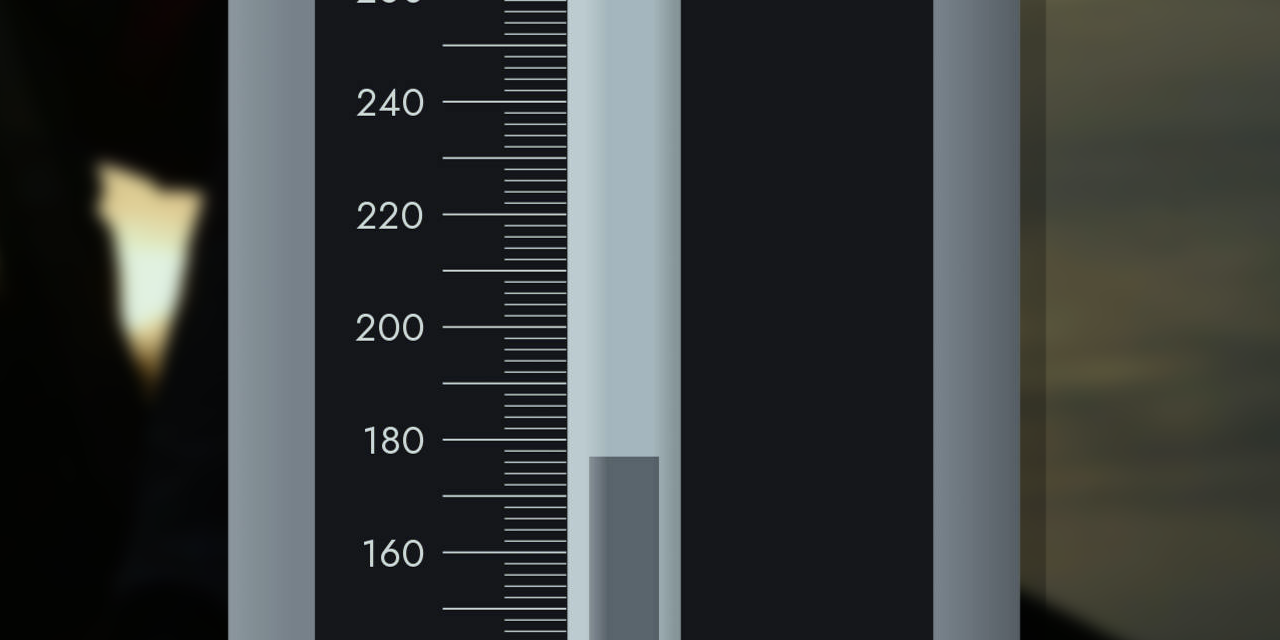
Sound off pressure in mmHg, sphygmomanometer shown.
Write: 177 mmHg
